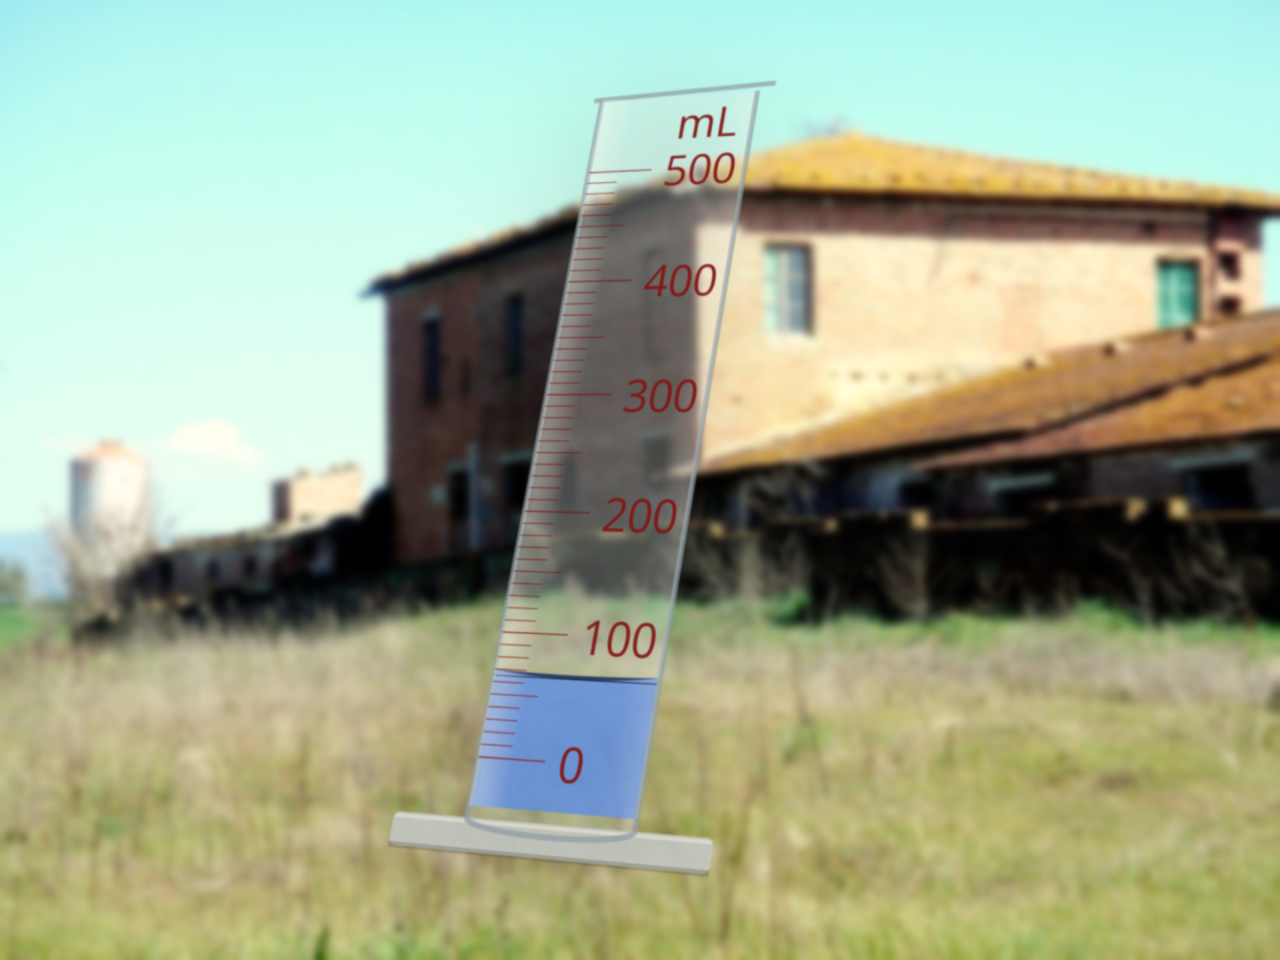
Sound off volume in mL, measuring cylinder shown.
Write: 65 mL
